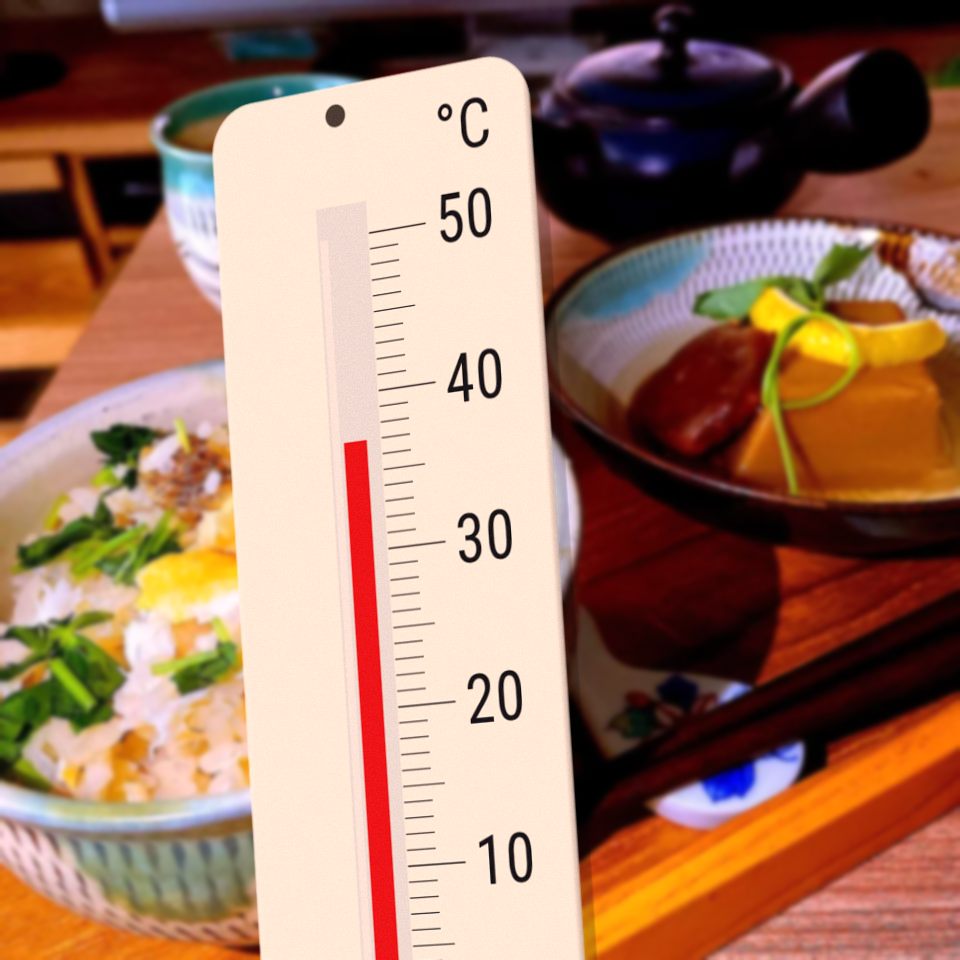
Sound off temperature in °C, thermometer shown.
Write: 37 °C
